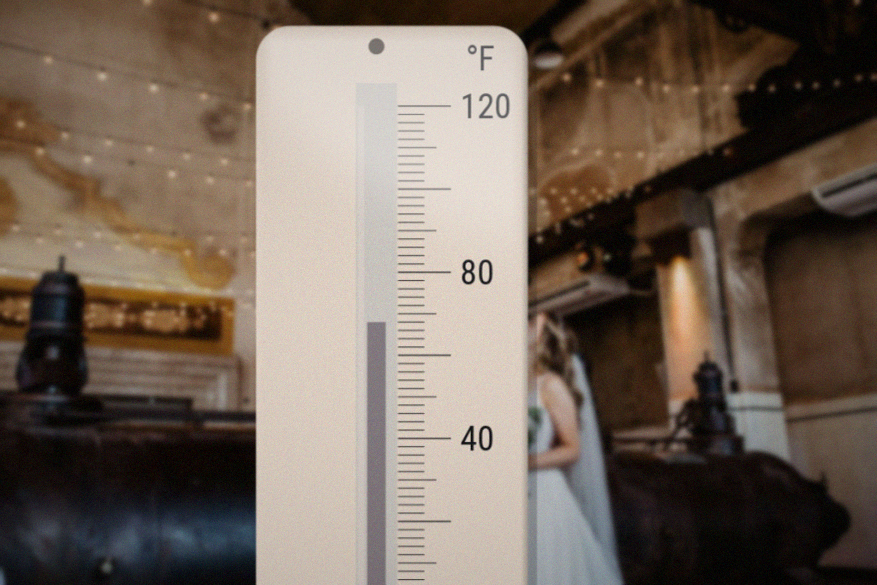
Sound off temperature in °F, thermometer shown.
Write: 68 °F
